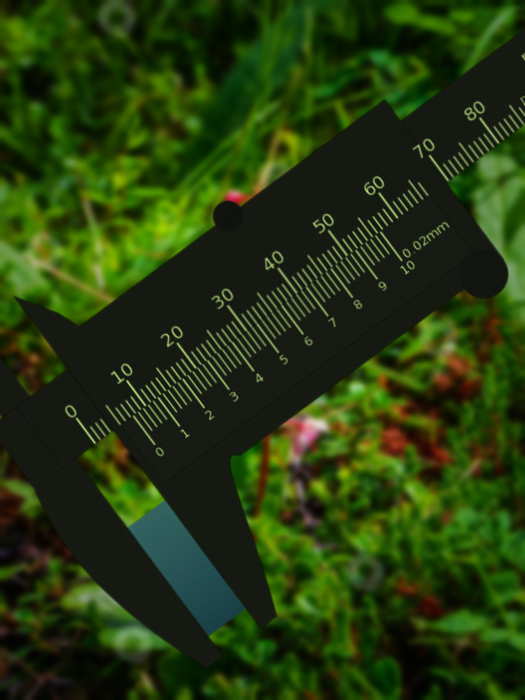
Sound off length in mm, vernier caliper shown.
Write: 7.5 mm
